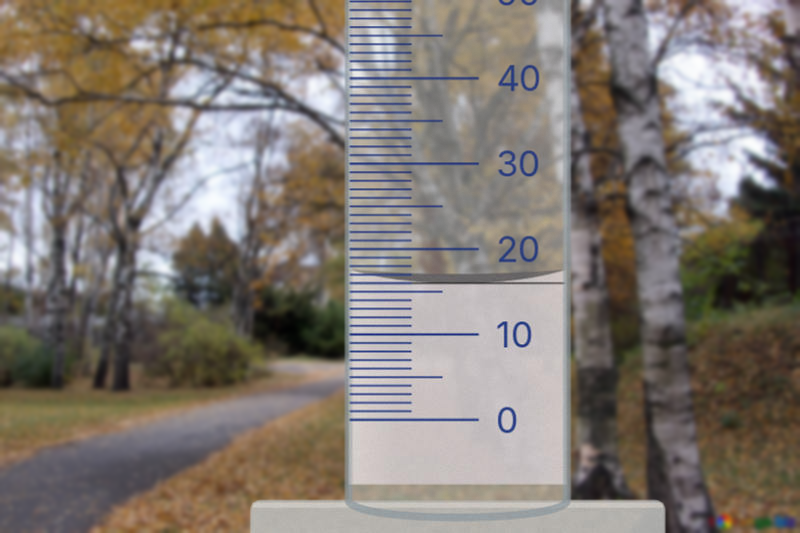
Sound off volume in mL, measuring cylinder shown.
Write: 16 mL
